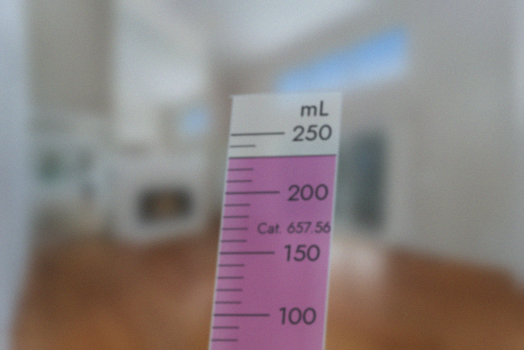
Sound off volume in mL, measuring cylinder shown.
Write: 230 mL
